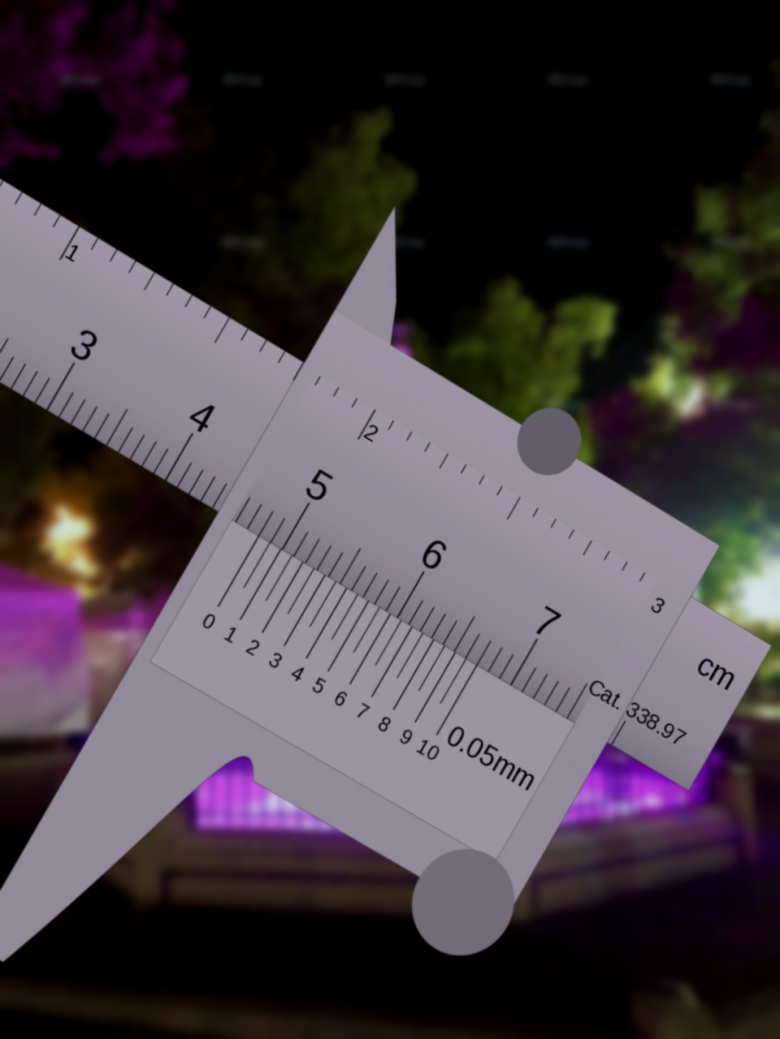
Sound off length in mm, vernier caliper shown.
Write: 48.0 mm
